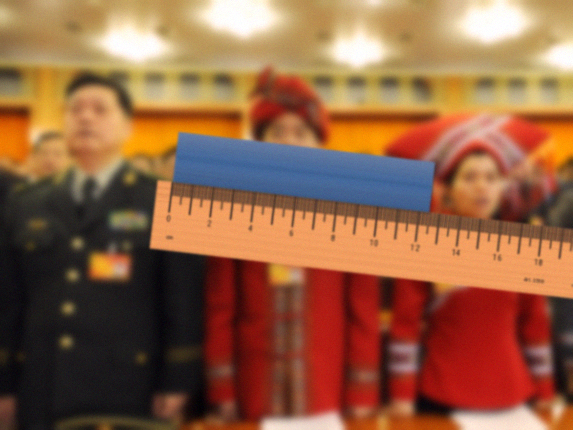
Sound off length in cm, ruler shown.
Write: 12.5 cm
